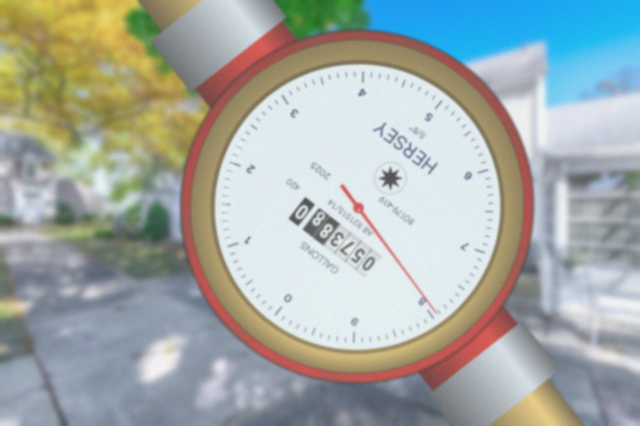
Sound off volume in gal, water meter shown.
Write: 573877.9 gal
